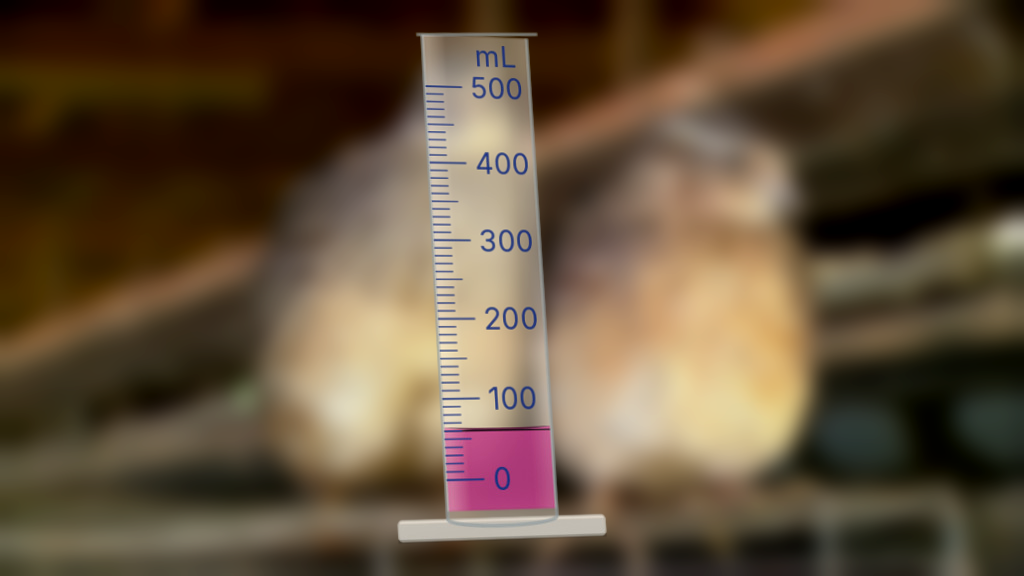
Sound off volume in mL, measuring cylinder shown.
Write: 60 mL
